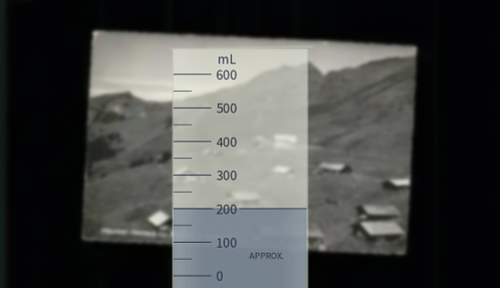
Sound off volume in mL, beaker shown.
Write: 200 mL
